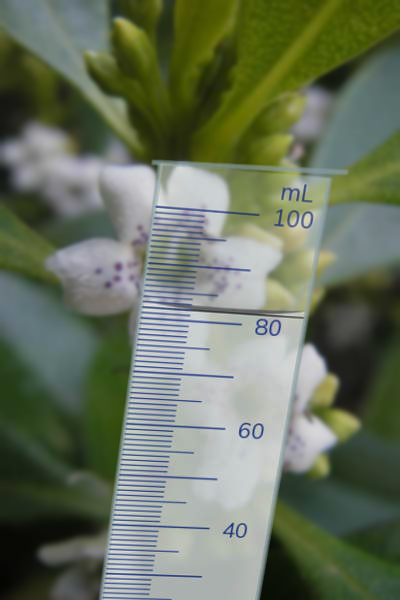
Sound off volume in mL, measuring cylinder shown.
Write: 82 mL
